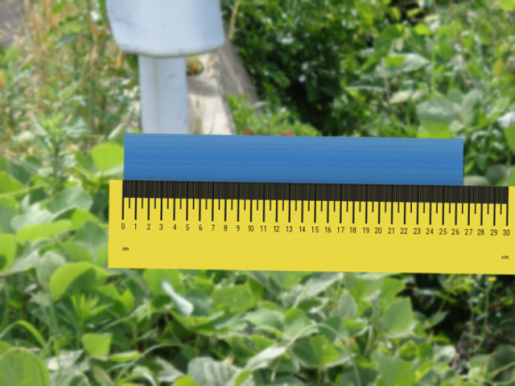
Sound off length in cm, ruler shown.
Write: 26.5 cm
